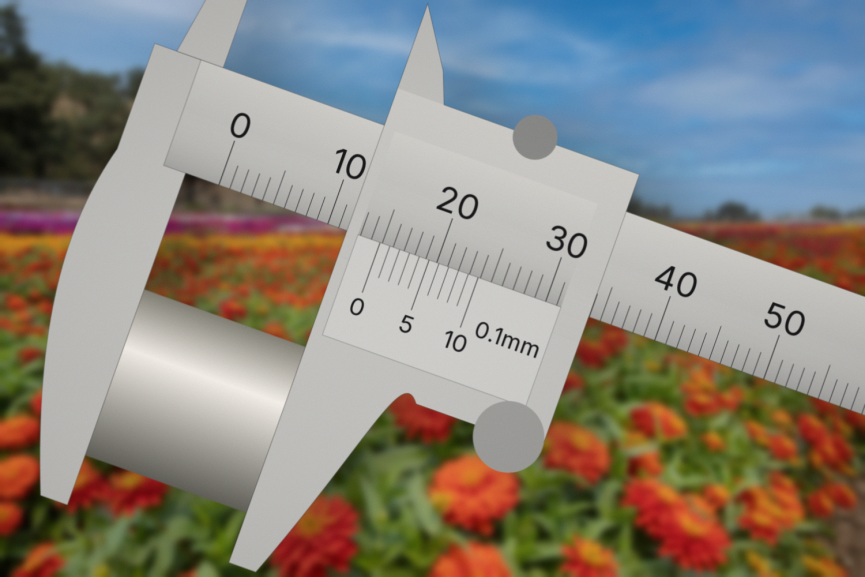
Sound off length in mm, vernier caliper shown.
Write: 14.8 mm
